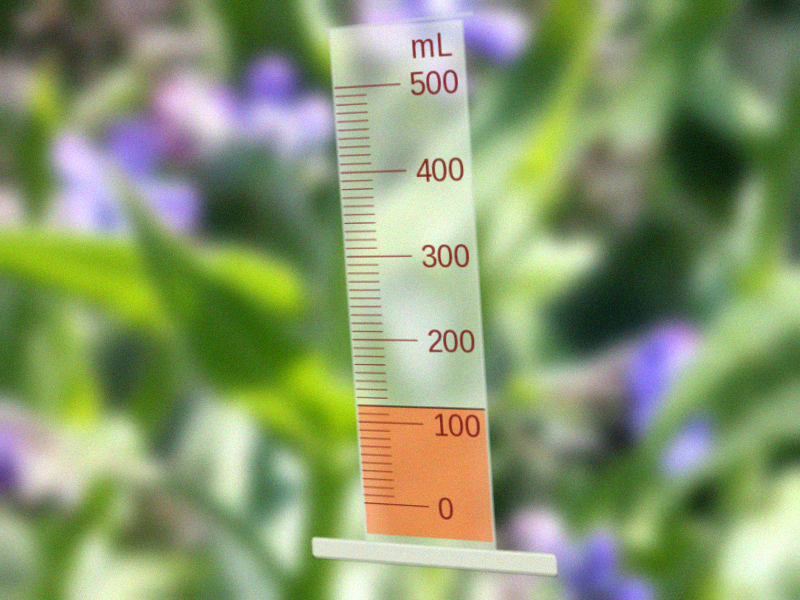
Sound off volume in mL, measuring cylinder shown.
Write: 120 mL
